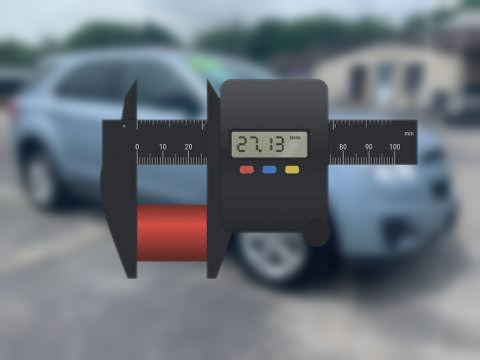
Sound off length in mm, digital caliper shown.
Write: 27.13 mm
